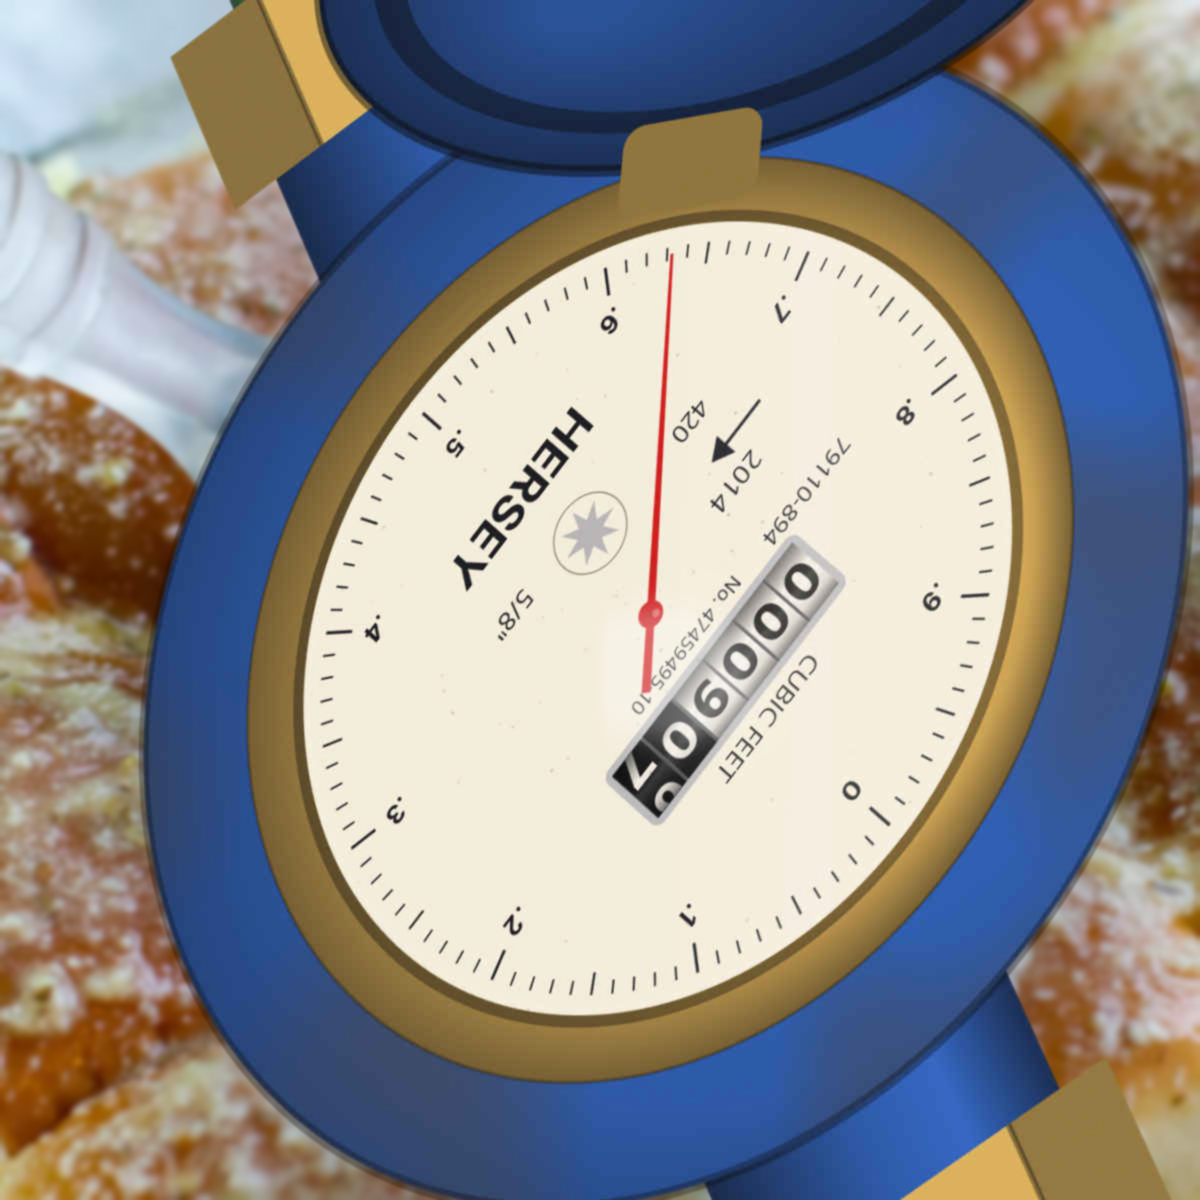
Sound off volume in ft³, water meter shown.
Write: 906.63 ft³
